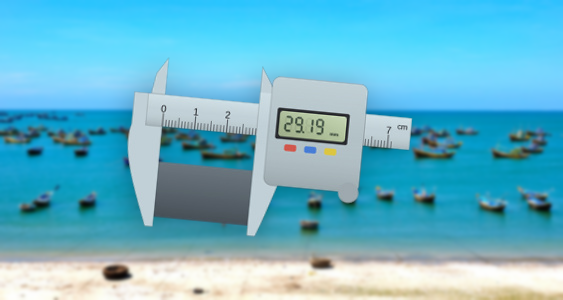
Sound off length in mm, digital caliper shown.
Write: 29.19 mm
